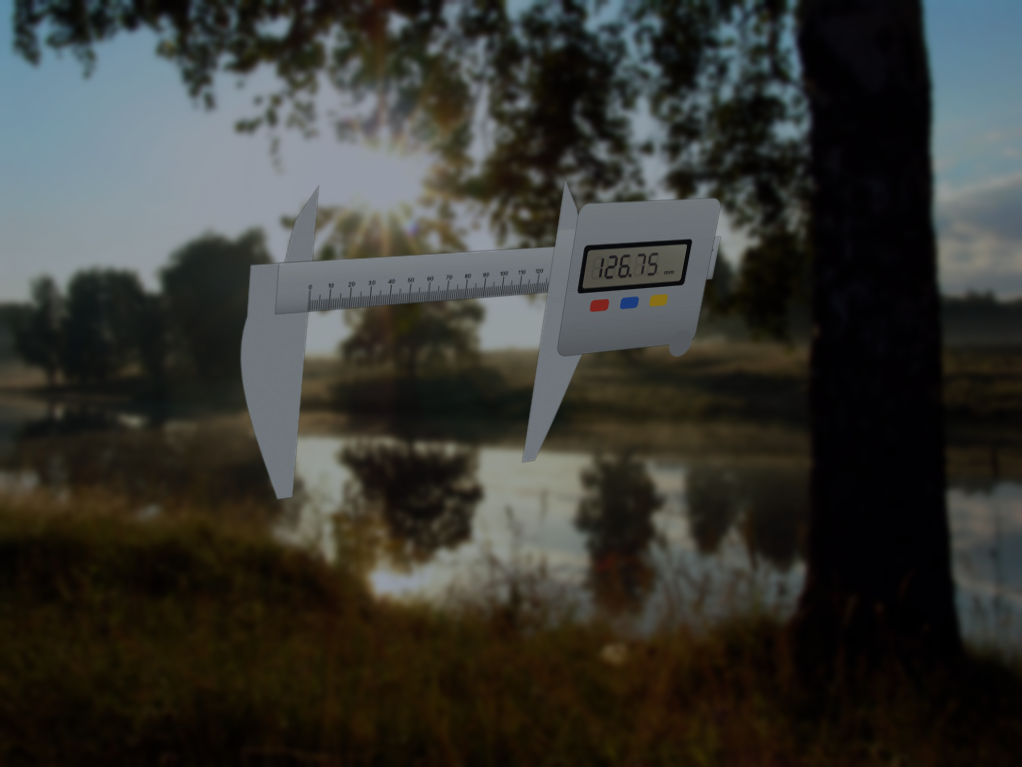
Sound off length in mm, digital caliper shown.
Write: 126.75 mm
